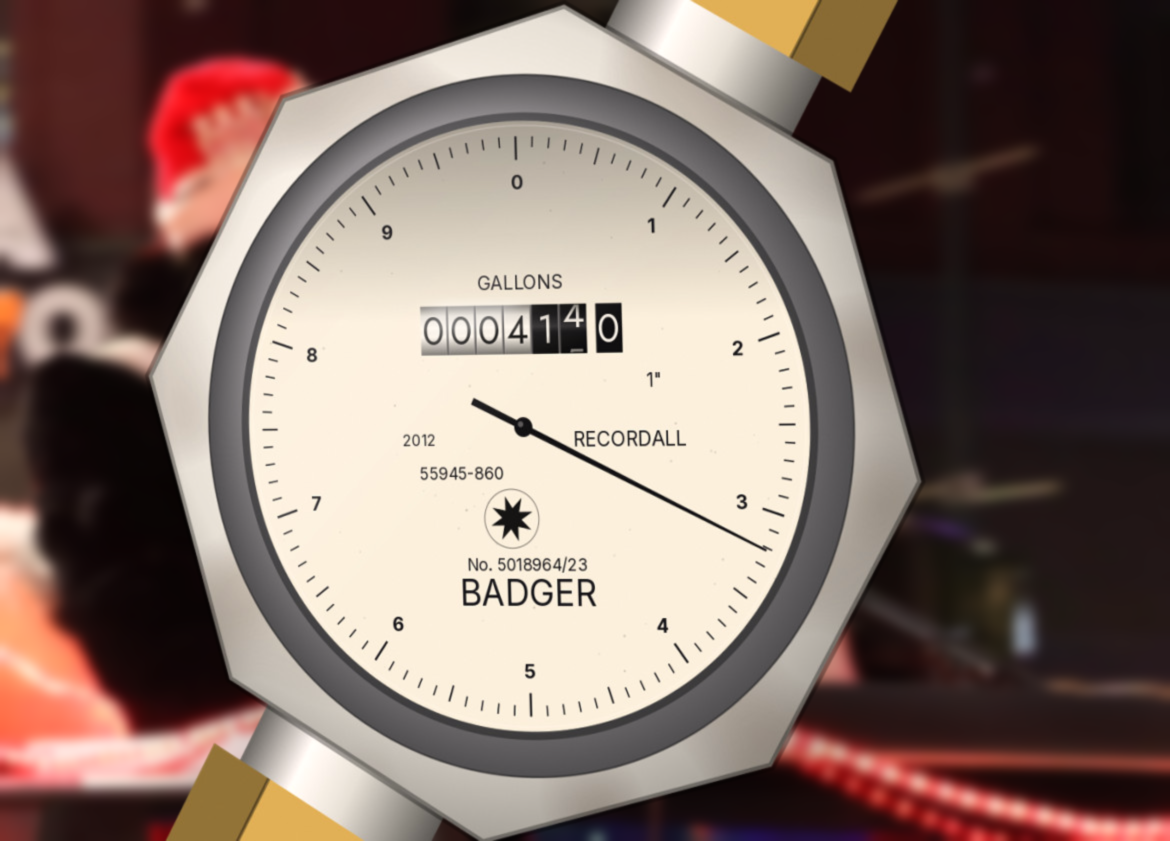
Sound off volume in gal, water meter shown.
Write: 4143.2 gal
